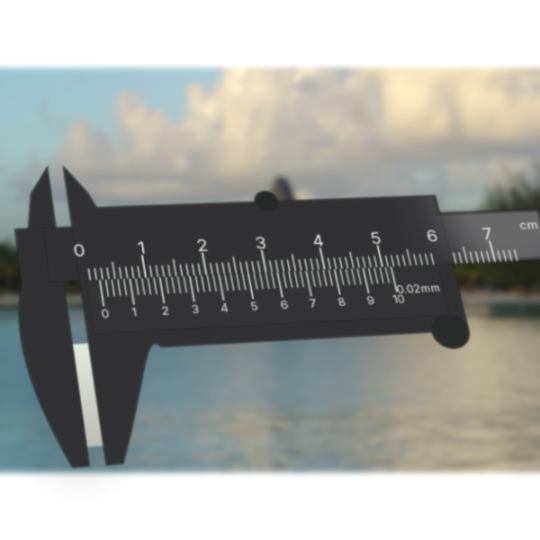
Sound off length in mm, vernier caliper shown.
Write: 2.5 mm
